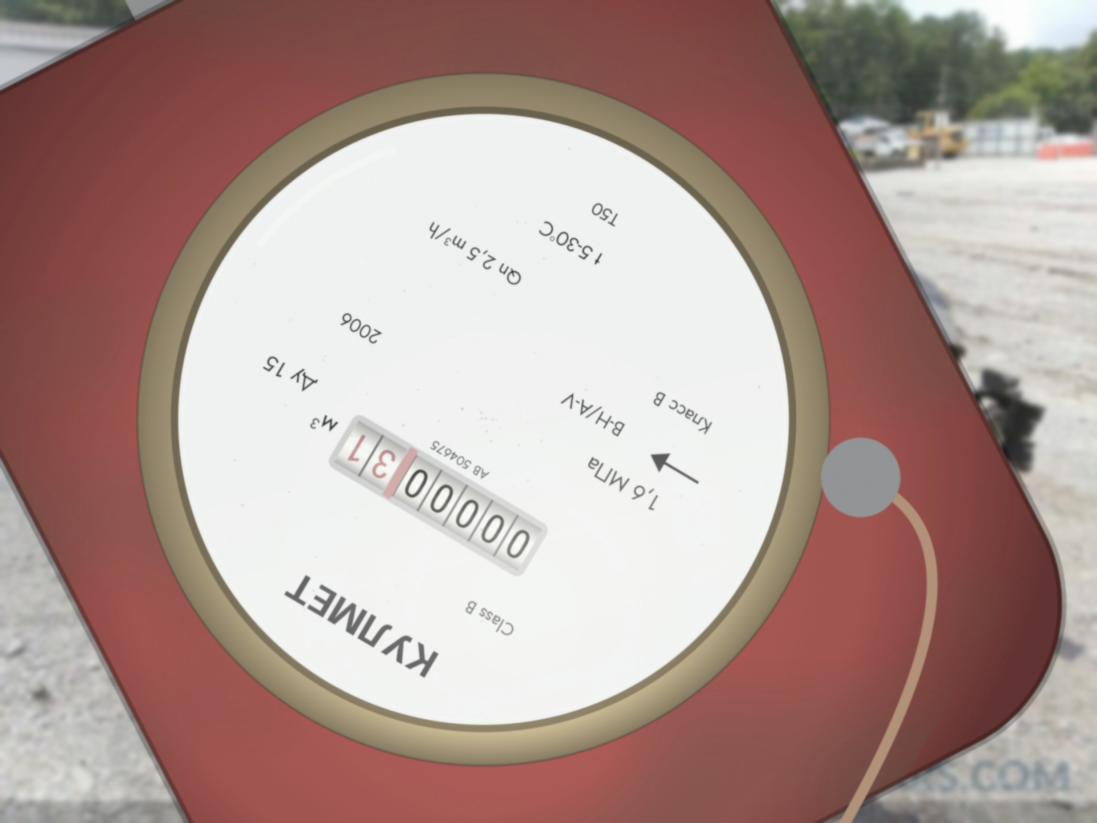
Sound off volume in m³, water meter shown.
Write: 0.31 m³
